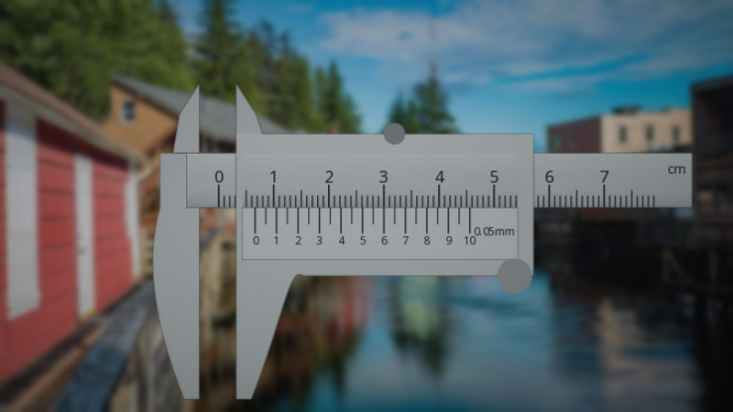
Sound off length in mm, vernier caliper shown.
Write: 6.6 mm
